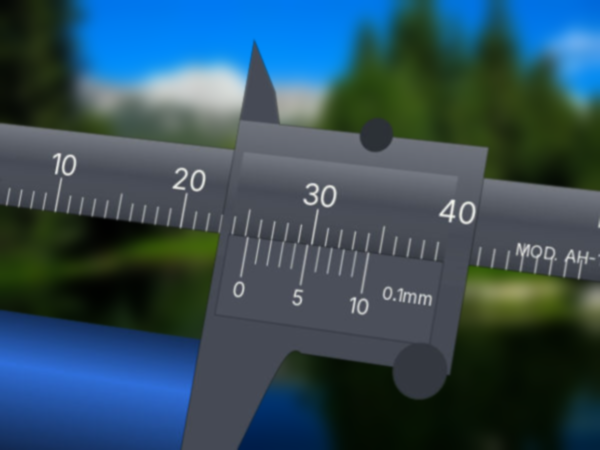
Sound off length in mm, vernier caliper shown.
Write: 25.2 mm
